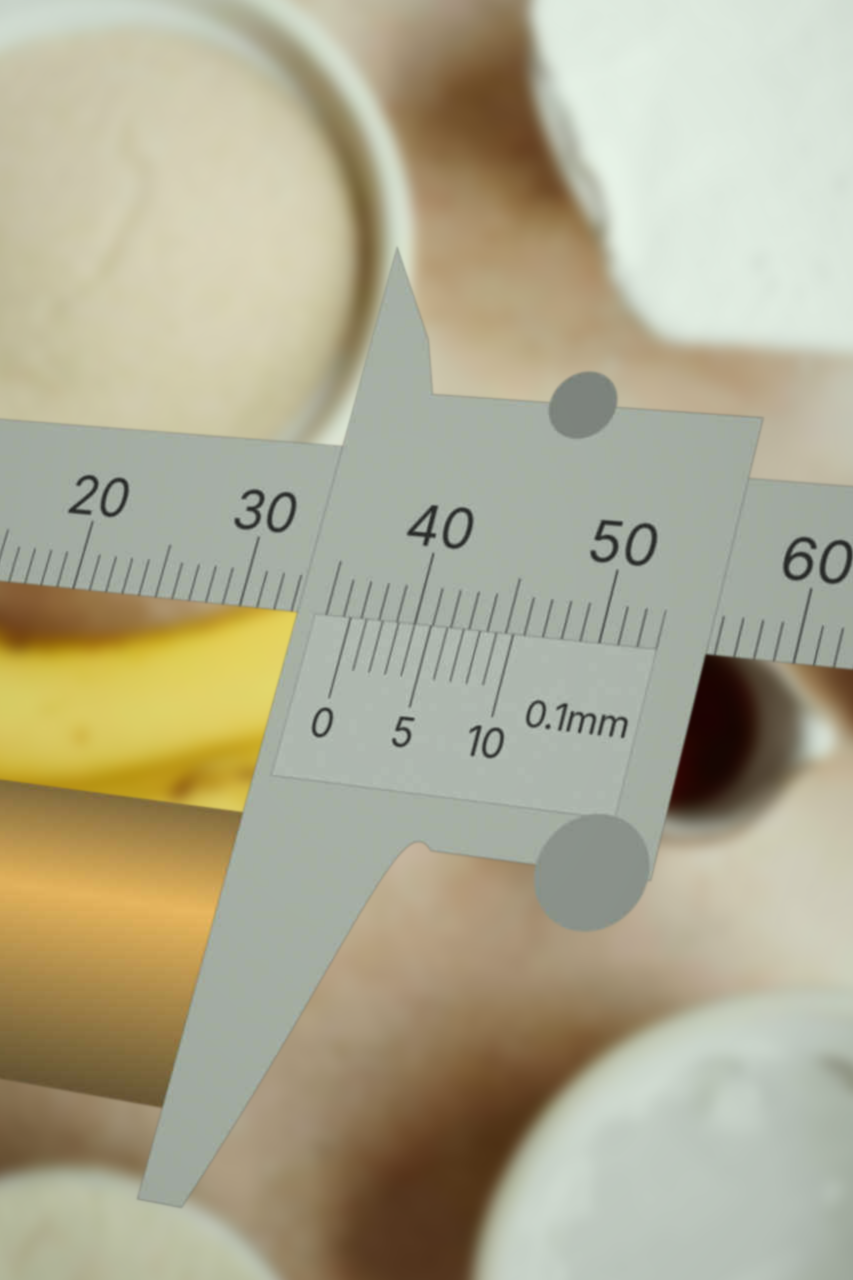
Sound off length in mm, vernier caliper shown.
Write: 36.4 mm
